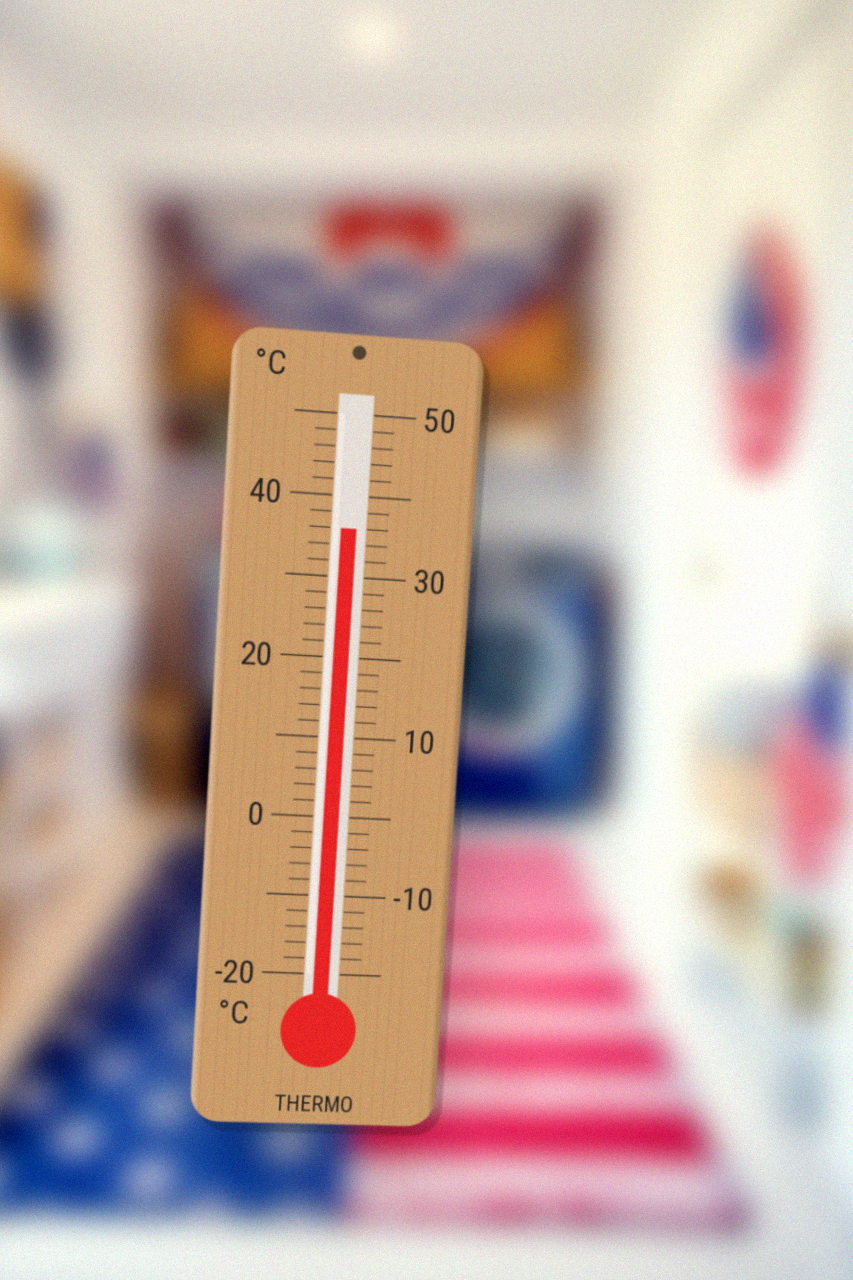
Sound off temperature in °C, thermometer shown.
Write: 36 °C
